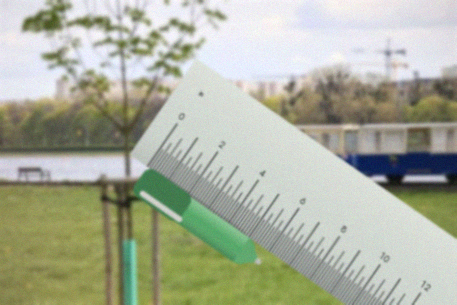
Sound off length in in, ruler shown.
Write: 6 in
